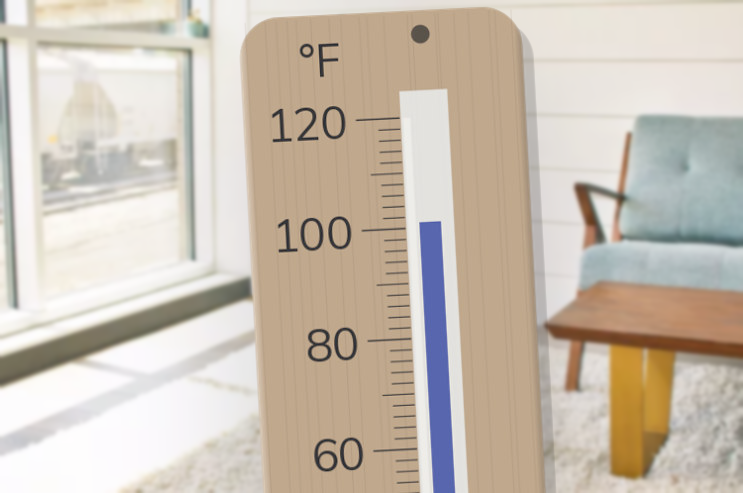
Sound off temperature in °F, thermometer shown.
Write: 101 °F
